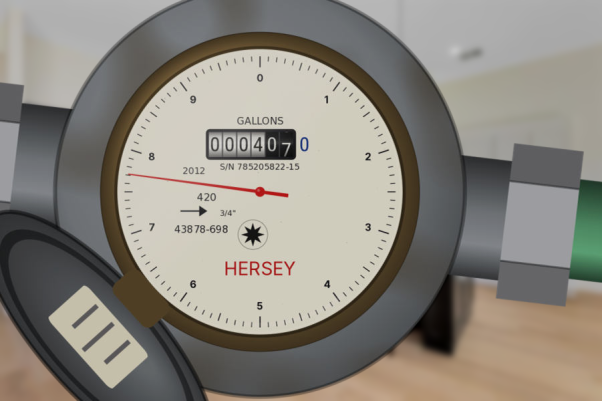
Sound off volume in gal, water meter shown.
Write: 4067.7 gal
